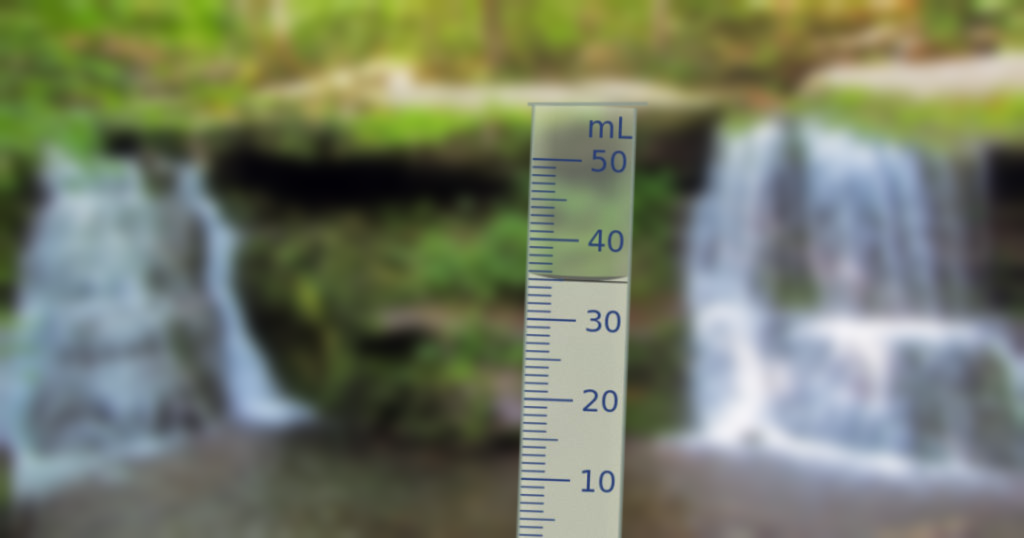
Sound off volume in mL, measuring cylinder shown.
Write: 35 mL
